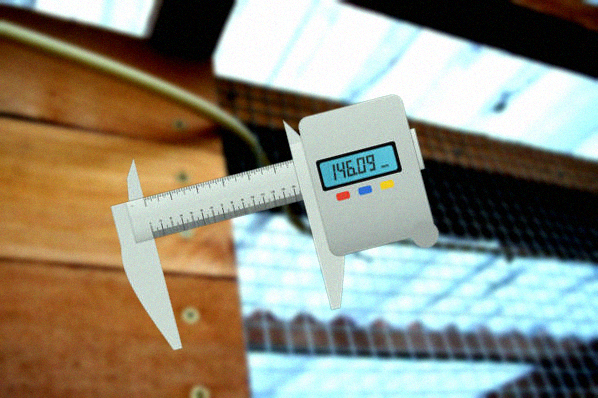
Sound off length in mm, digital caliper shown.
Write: 146.09 mm
